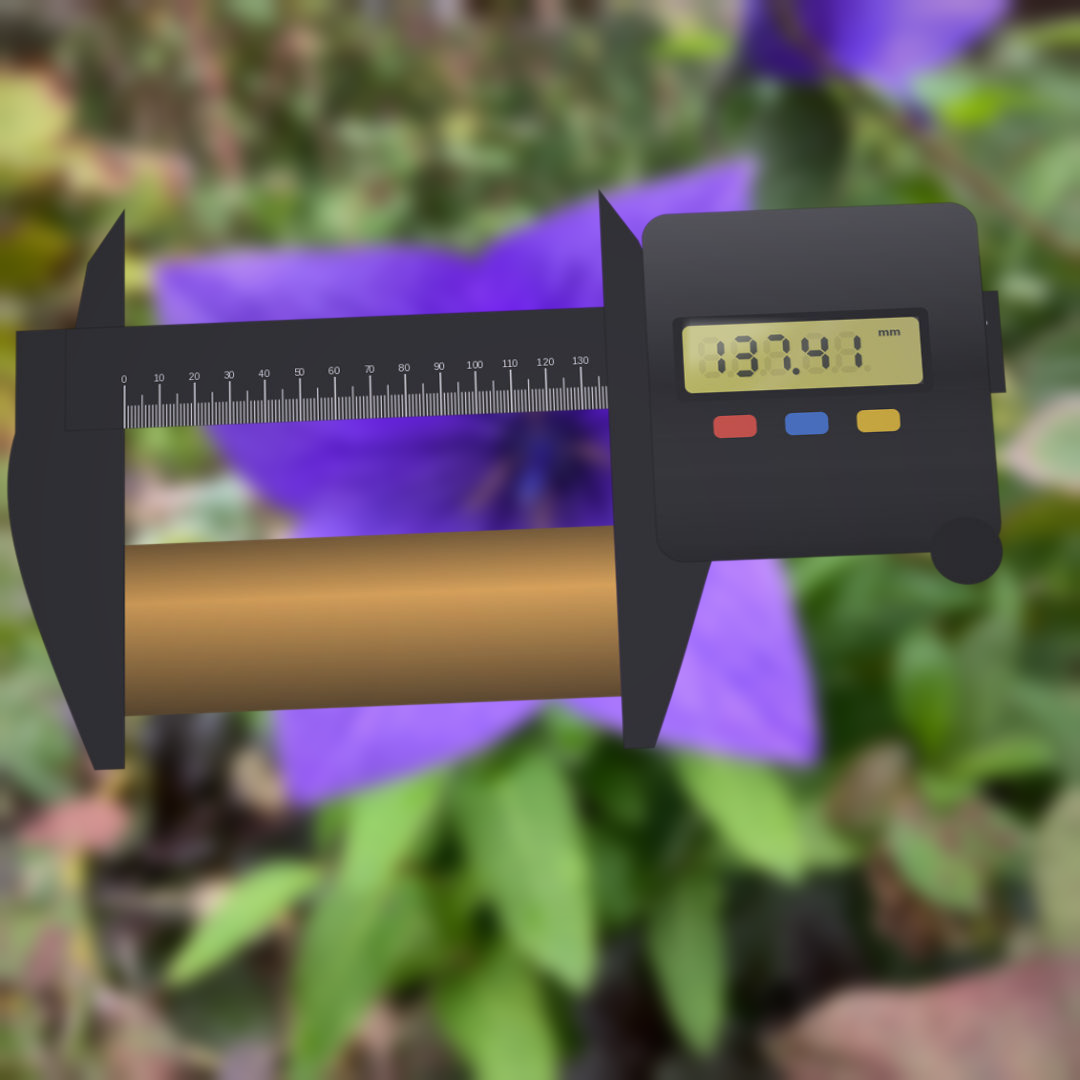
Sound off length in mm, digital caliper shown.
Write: 137.41 mm
